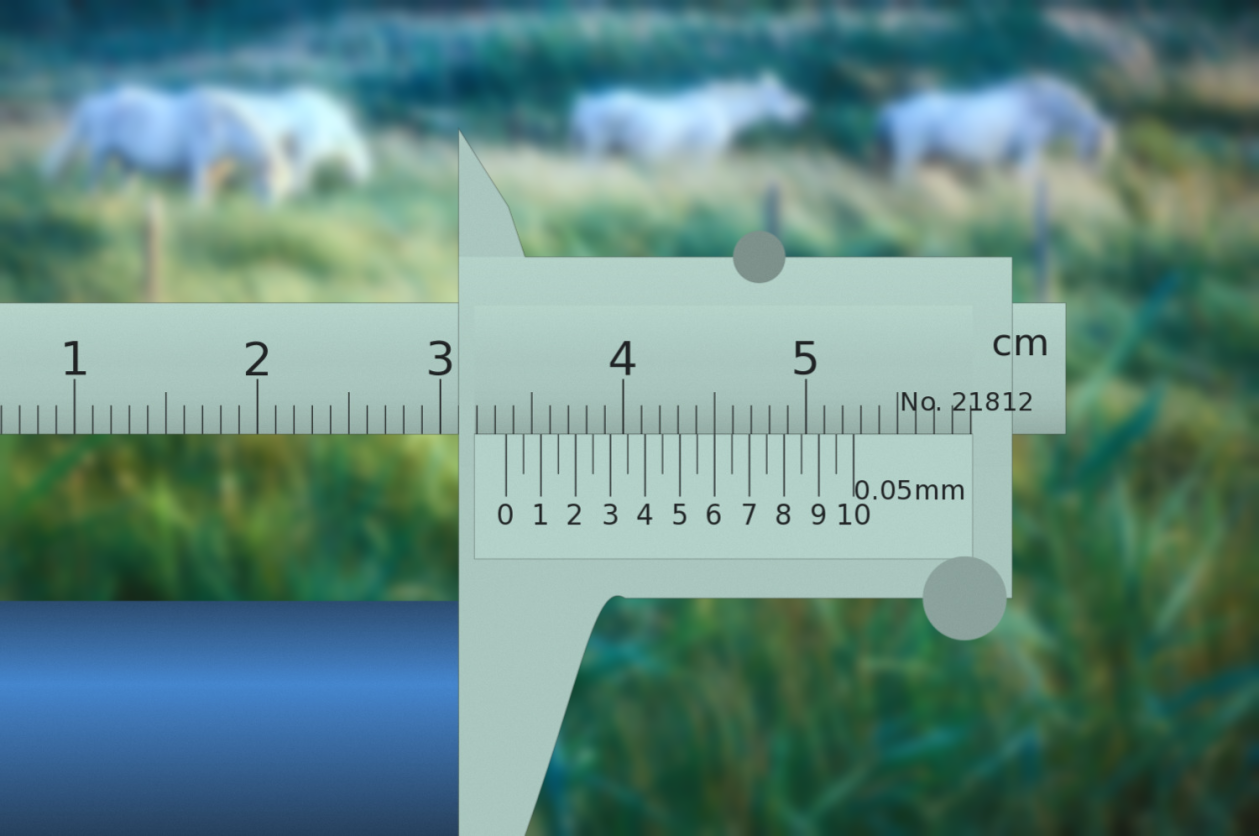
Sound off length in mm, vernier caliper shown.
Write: 33.6 mm
